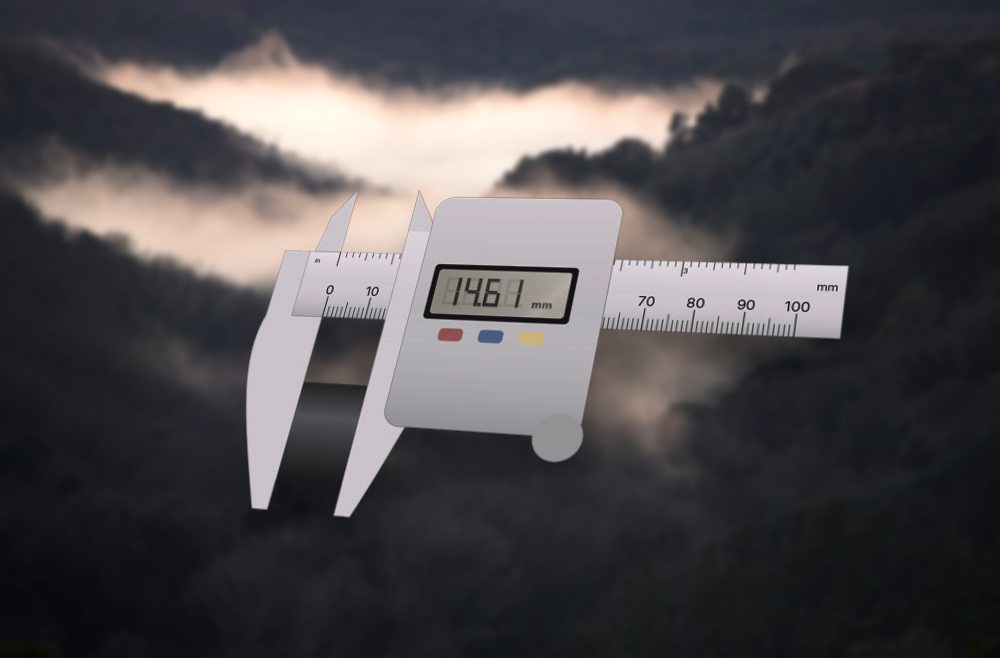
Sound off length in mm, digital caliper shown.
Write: 14.61 mm
